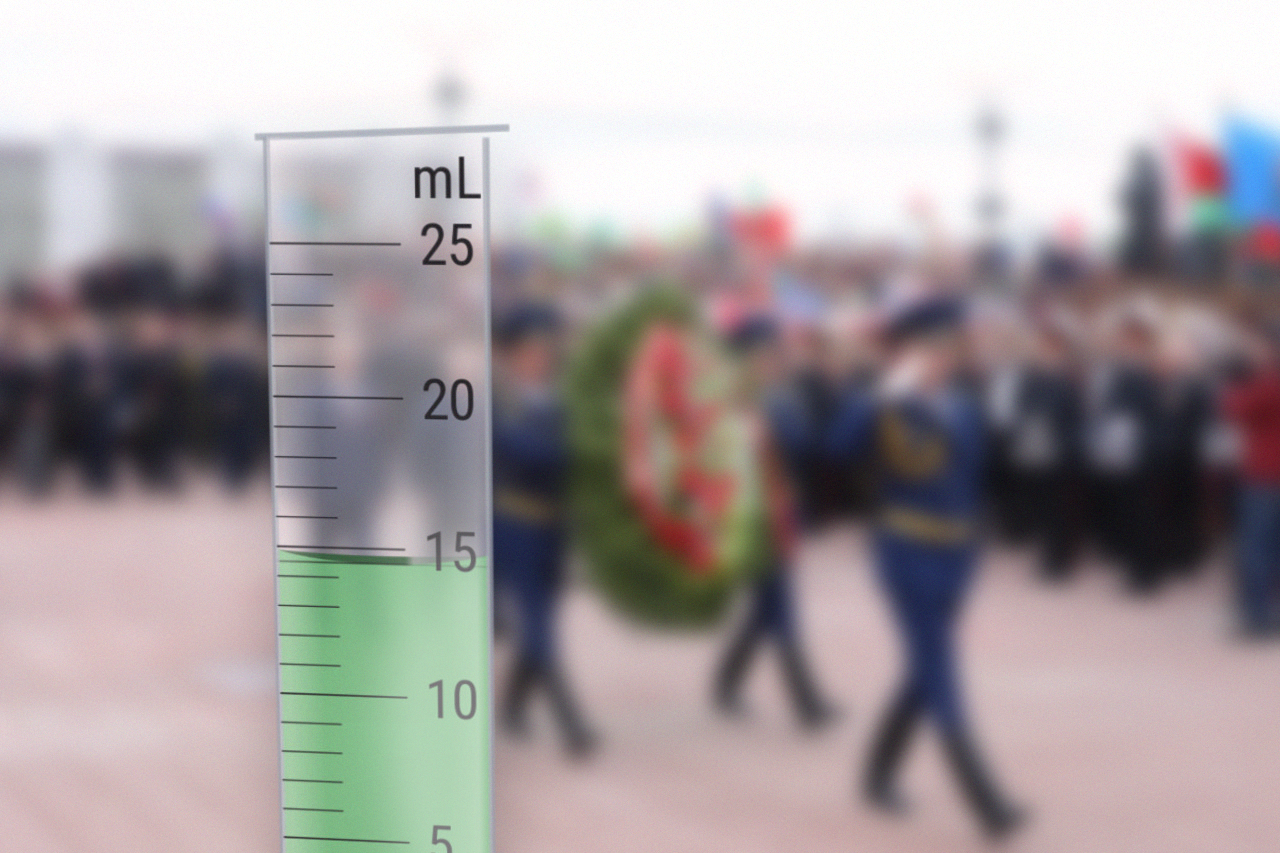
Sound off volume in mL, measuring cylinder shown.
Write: 14.5 mL
